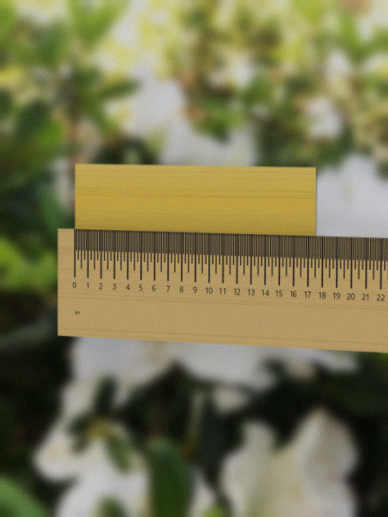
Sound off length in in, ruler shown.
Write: 17.5 in
